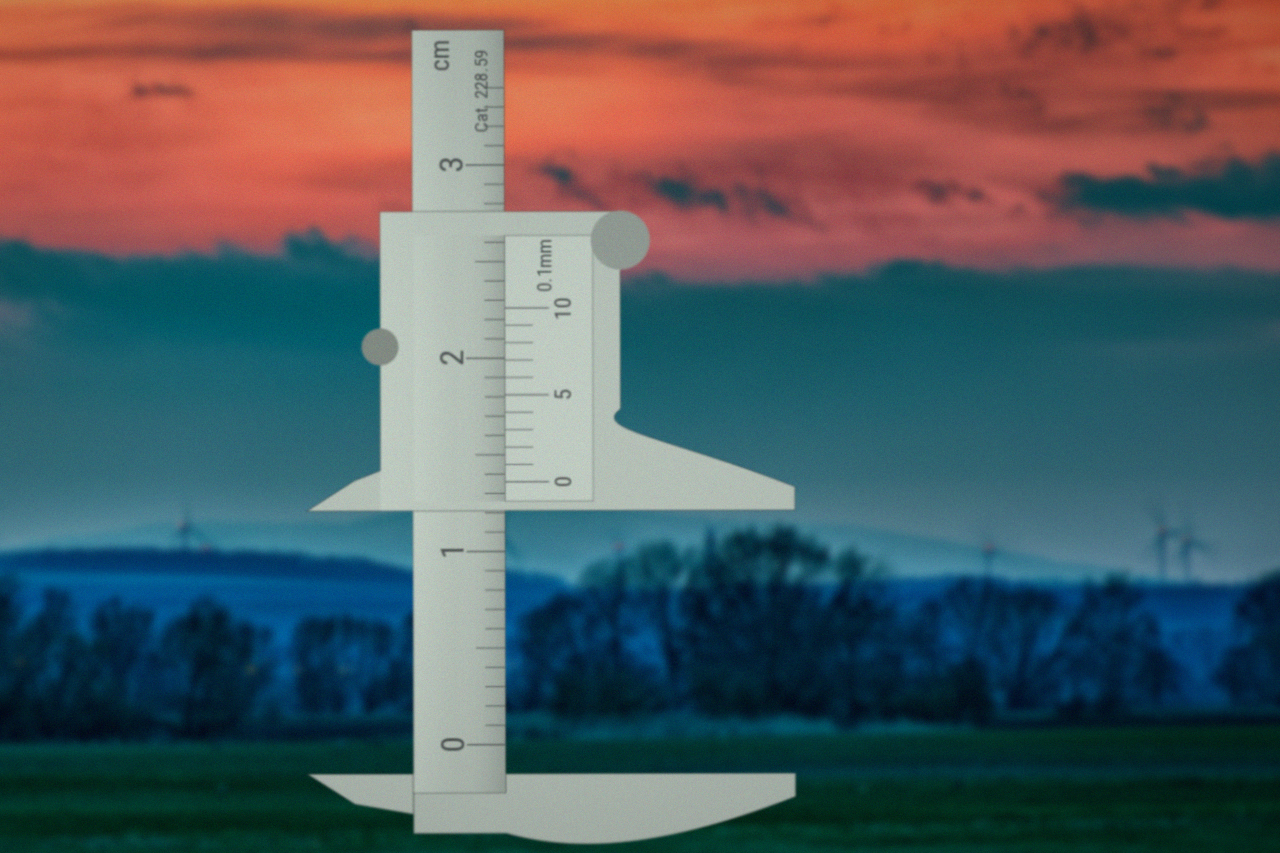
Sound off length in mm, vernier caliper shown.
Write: 13.6 mm
